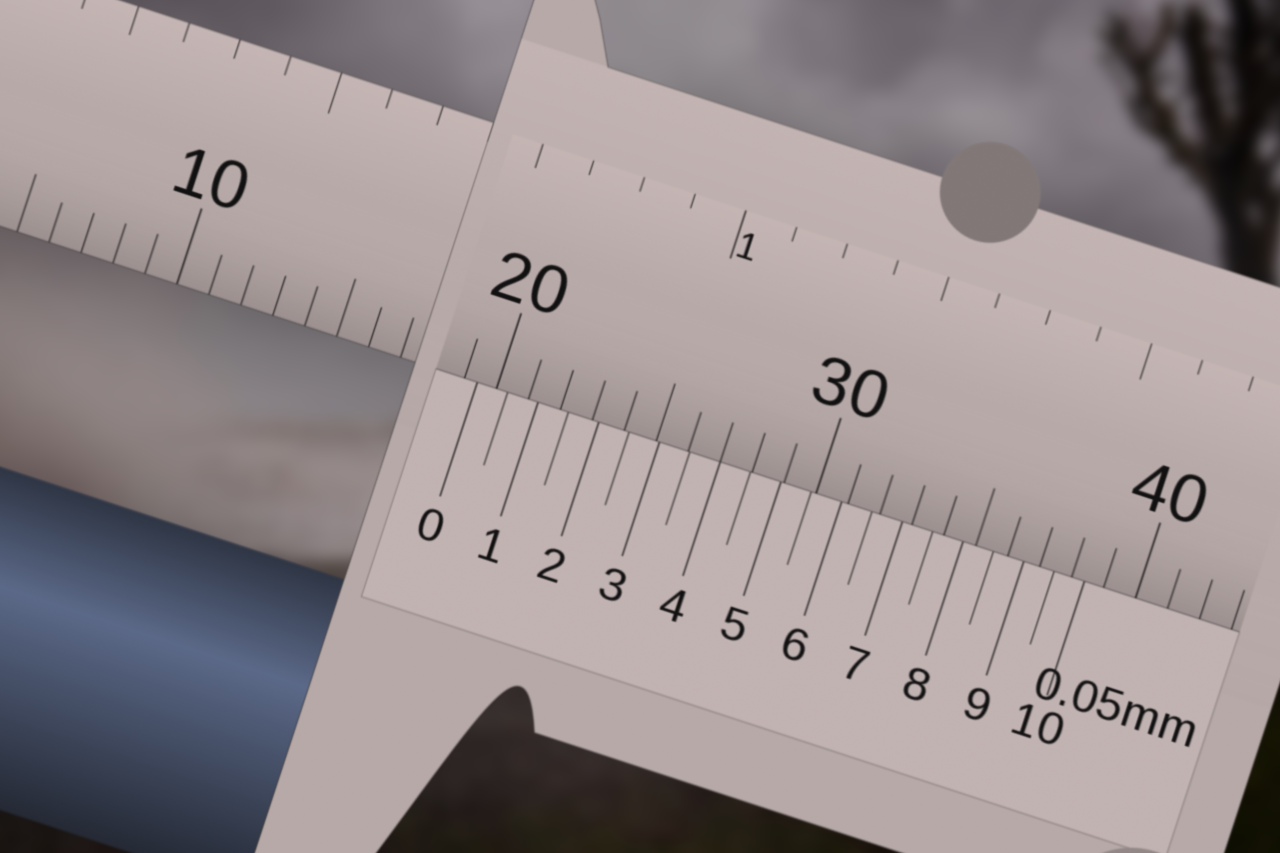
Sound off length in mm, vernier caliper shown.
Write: 19.40 mm
